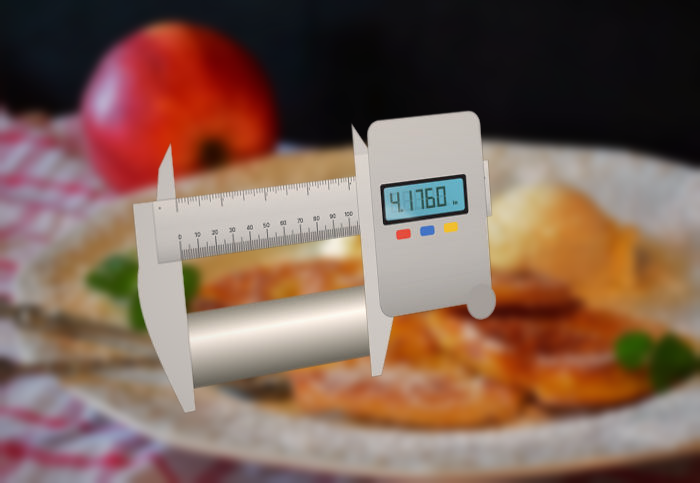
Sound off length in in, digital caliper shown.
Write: 4.1760 in
